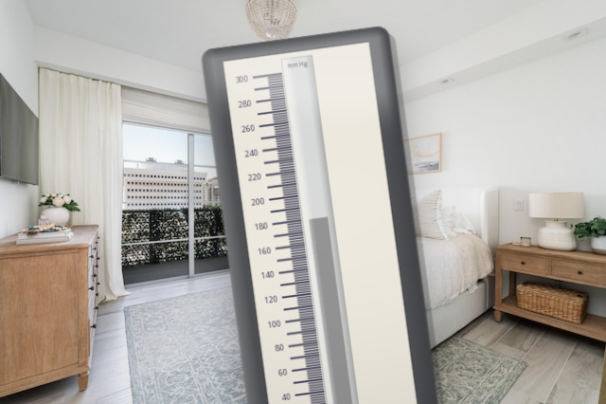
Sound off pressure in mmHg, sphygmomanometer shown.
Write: 180 mmHg
